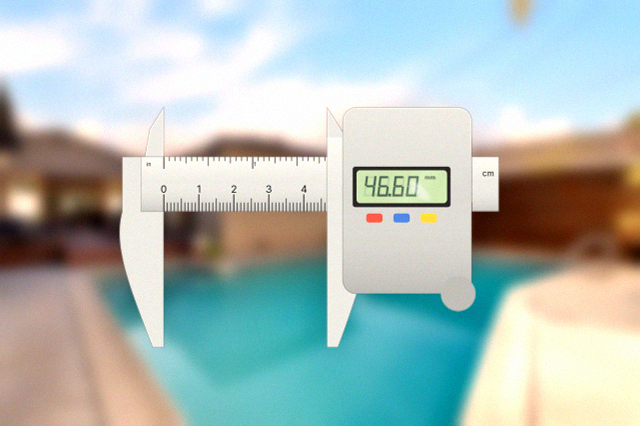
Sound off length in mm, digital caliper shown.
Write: 46.60 mm
